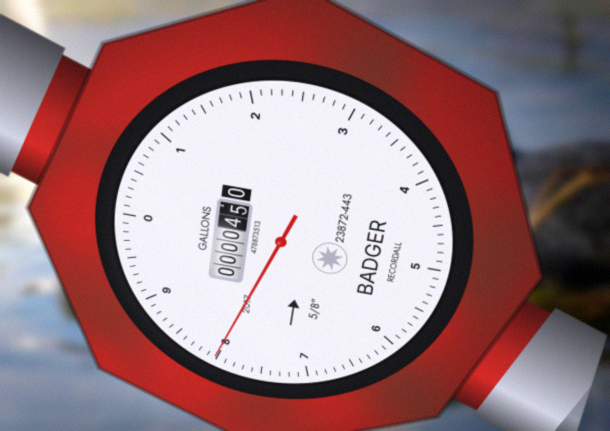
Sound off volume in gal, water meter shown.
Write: 448.0 gal
